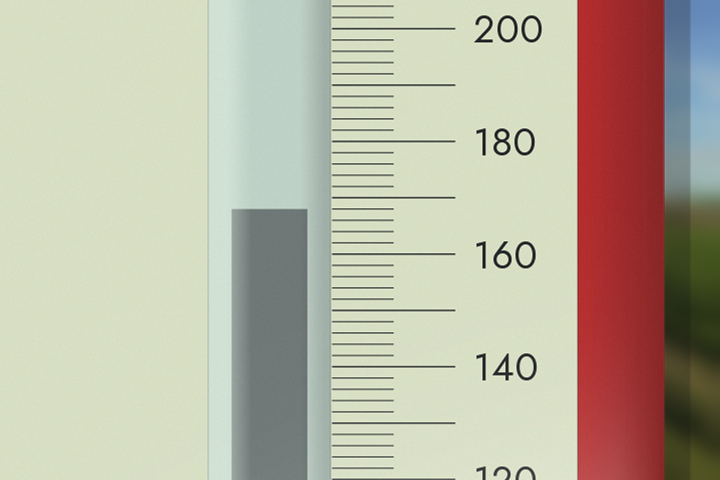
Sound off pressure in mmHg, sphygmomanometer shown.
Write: 168 mmHg
